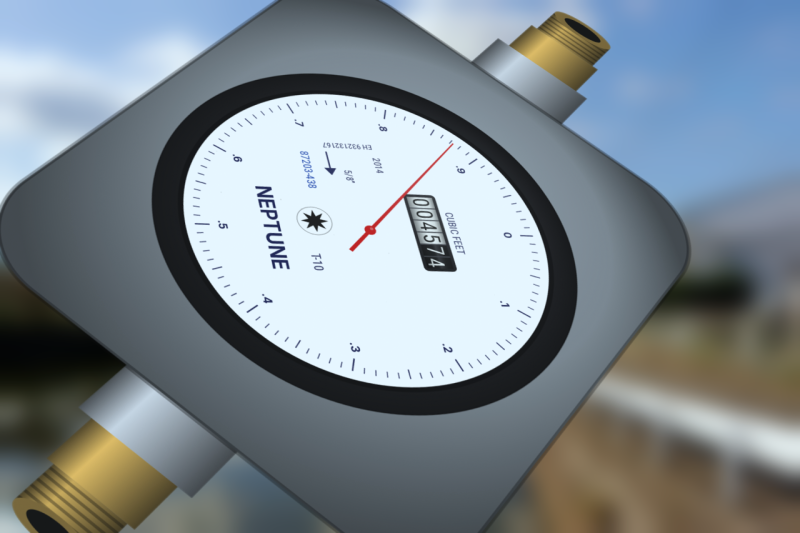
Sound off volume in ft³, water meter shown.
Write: 4573.87 ft³
